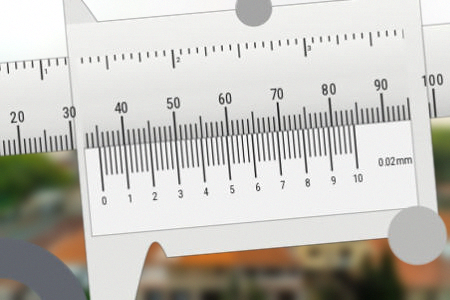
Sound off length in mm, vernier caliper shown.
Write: 35.2 mm
